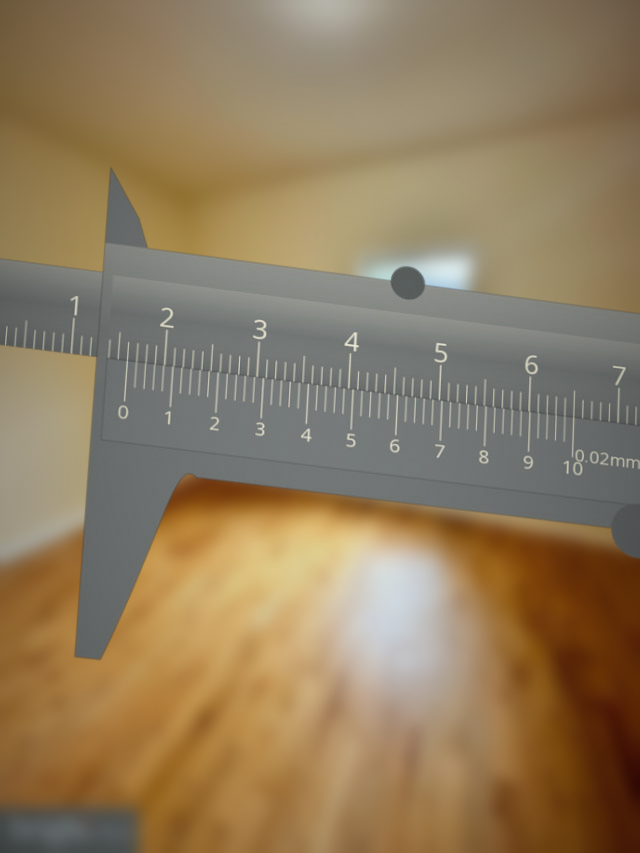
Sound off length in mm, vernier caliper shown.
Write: 16.0 mm
